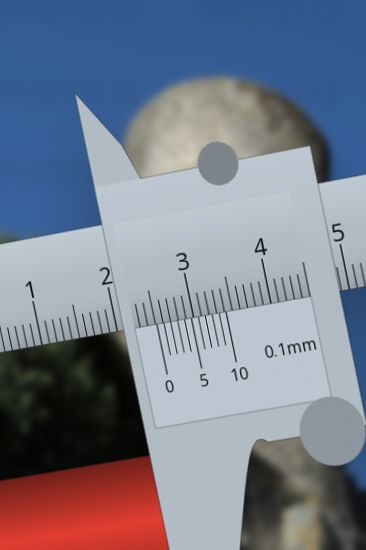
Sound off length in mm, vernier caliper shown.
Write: 25.2 mm
